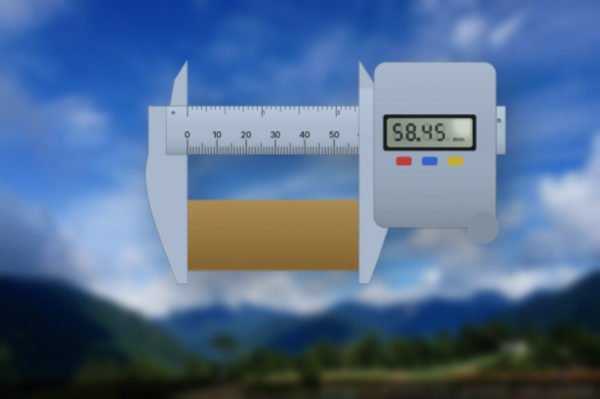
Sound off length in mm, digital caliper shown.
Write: 58.45 mm
